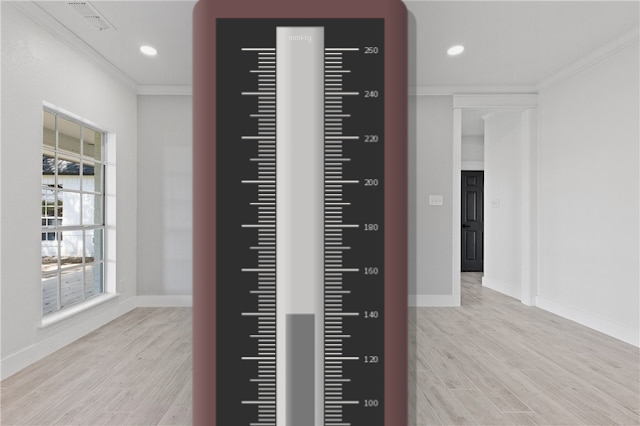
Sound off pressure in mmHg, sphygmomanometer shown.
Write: 140 mmHg
